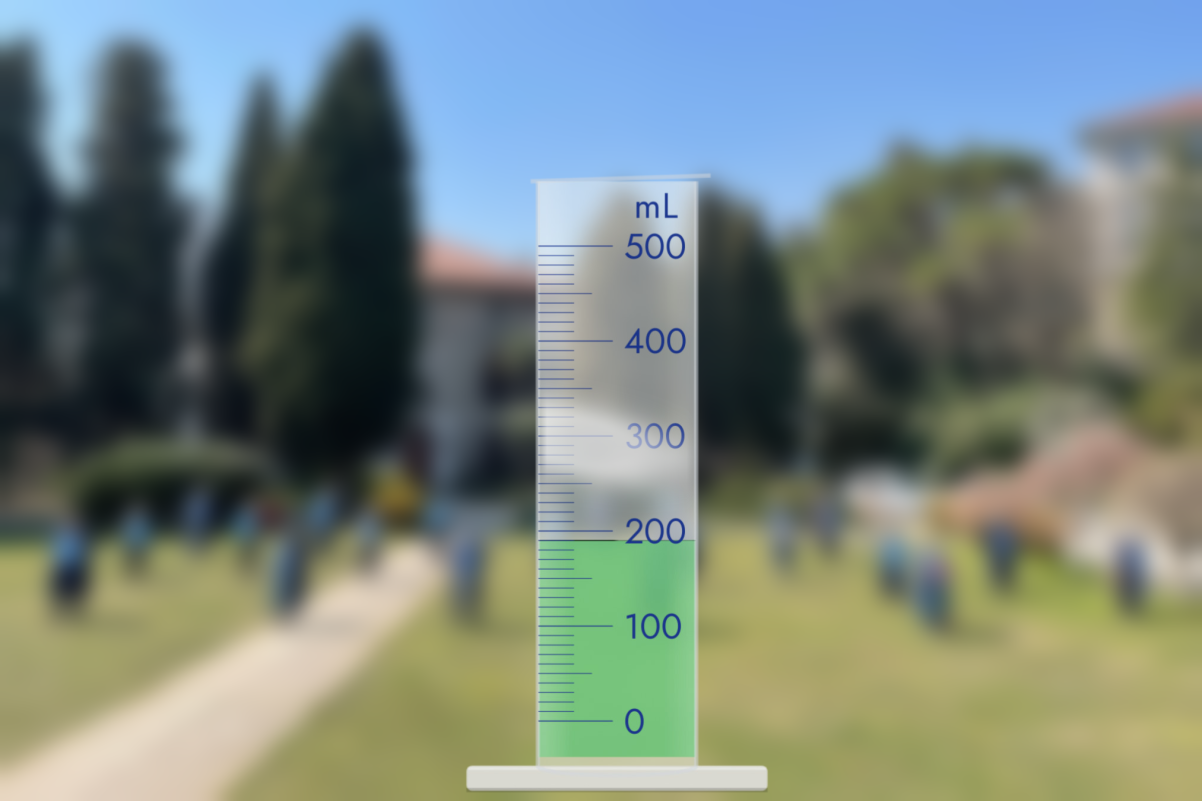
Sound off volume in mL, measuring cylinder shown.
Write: 190 mL
